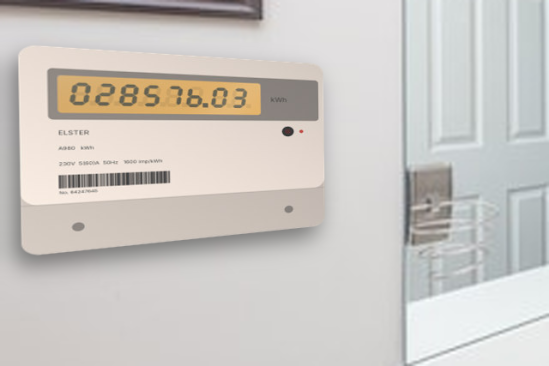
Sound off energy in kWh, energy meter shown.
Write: 28576.03 kWh
